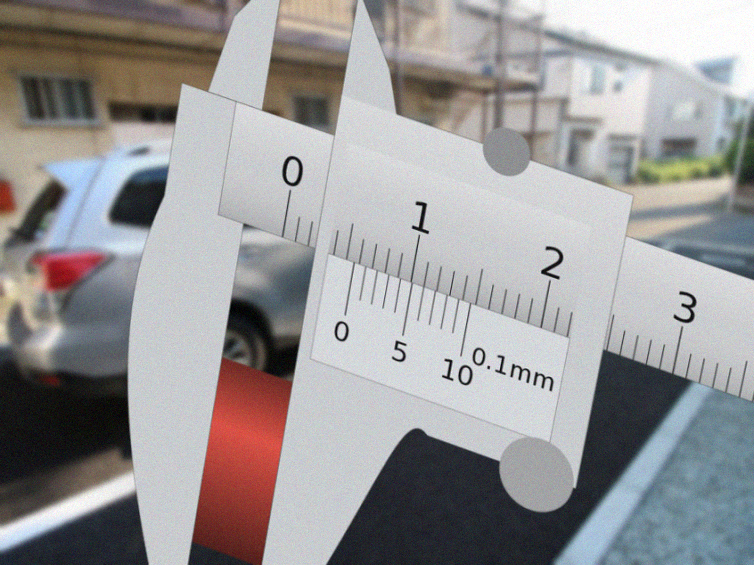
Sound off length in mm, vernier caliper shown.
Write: 5.6 mm
